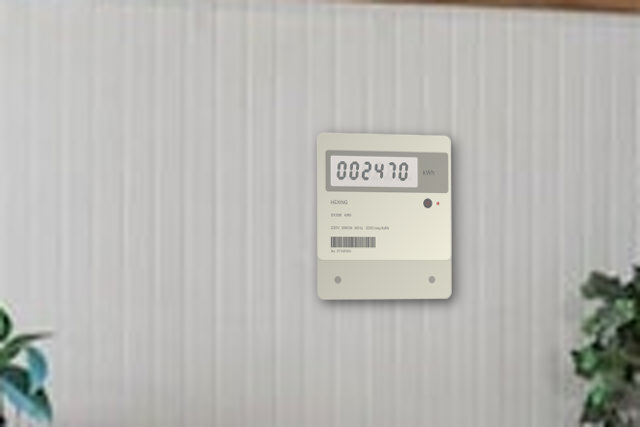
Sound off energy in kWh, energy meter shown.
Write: 2470 kWh
